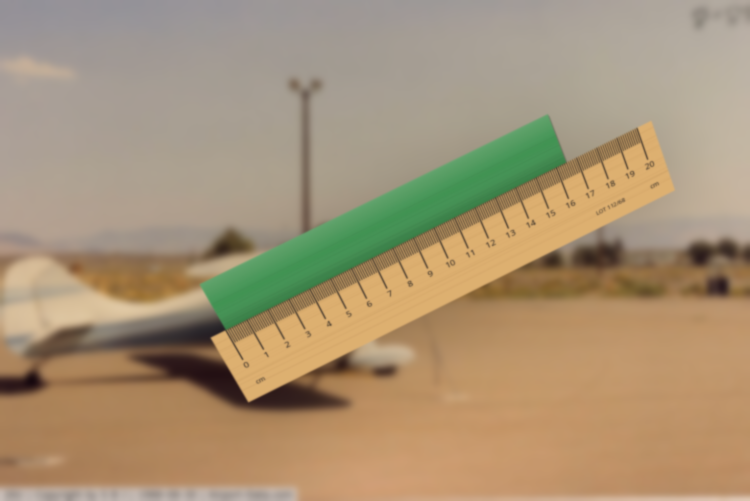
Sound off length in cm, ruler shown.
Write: 16.5 cm
